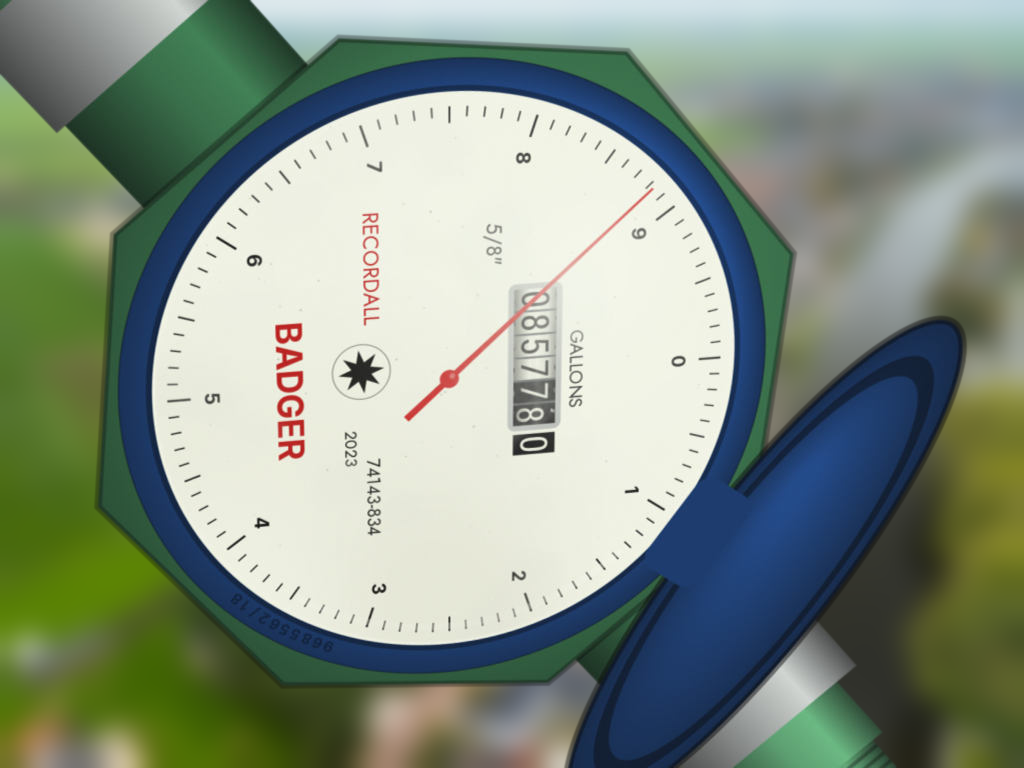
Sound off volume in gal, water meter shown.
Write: 857778.8 gal
